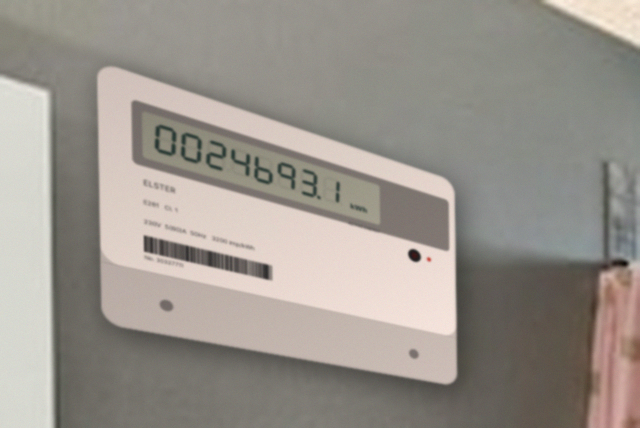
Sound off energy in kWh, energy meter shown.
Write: 24693.1 kWh
